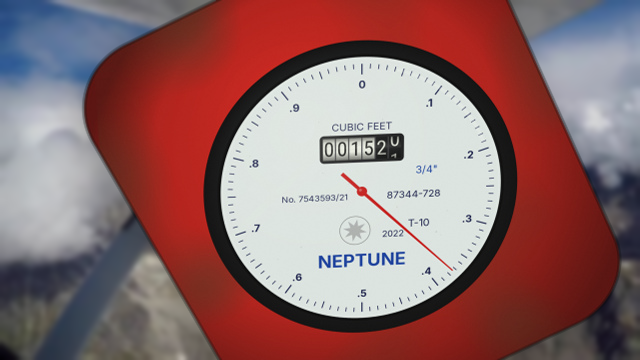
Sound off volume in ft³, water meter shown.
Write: 1520.37 ft³
